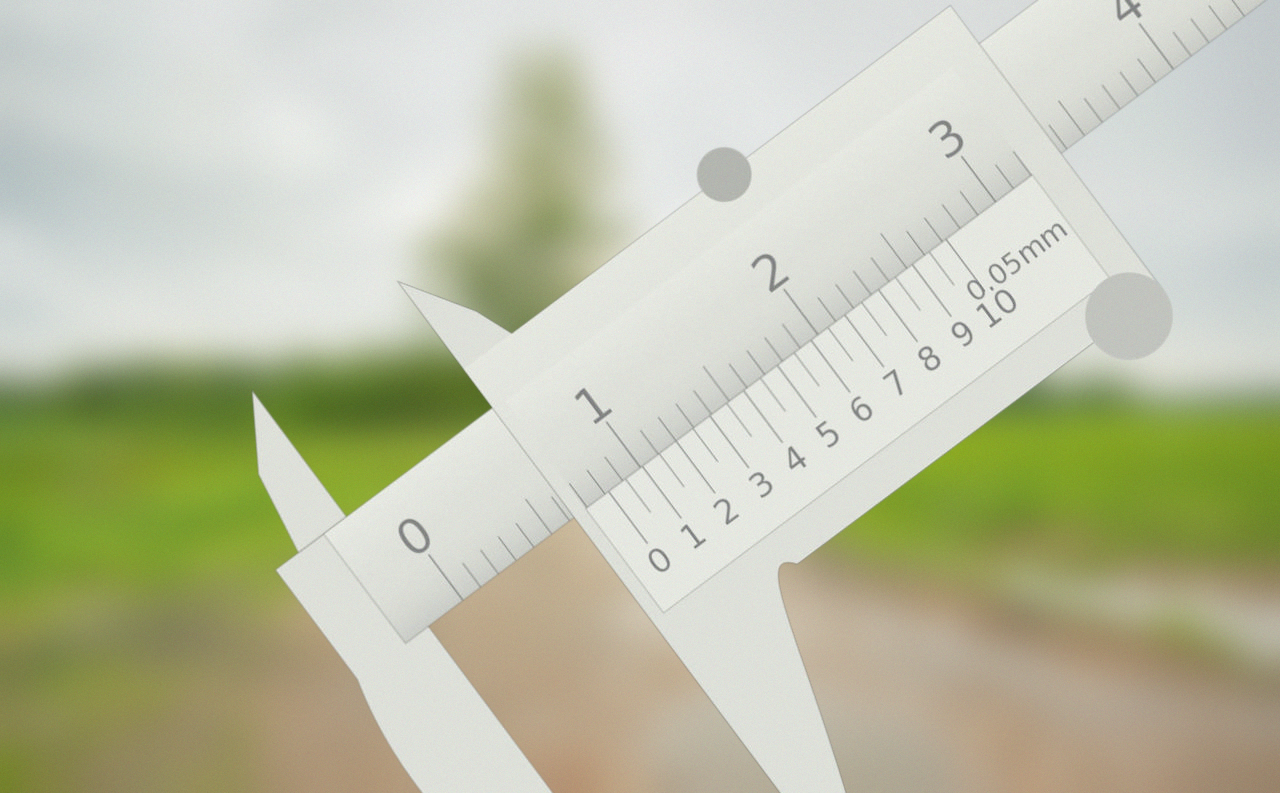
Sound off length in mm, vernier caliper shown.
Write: 8.2 mm
